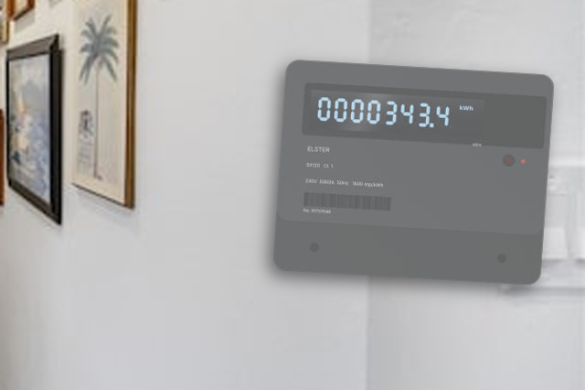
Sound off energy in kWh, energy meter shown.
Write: 343.4 kWh
